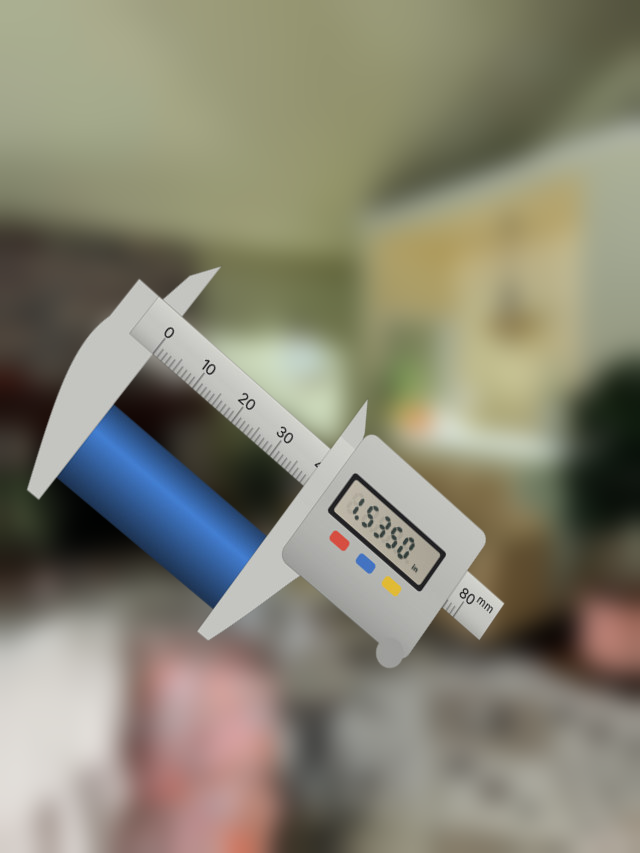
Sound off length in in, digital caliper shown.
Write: 1.5350 in
